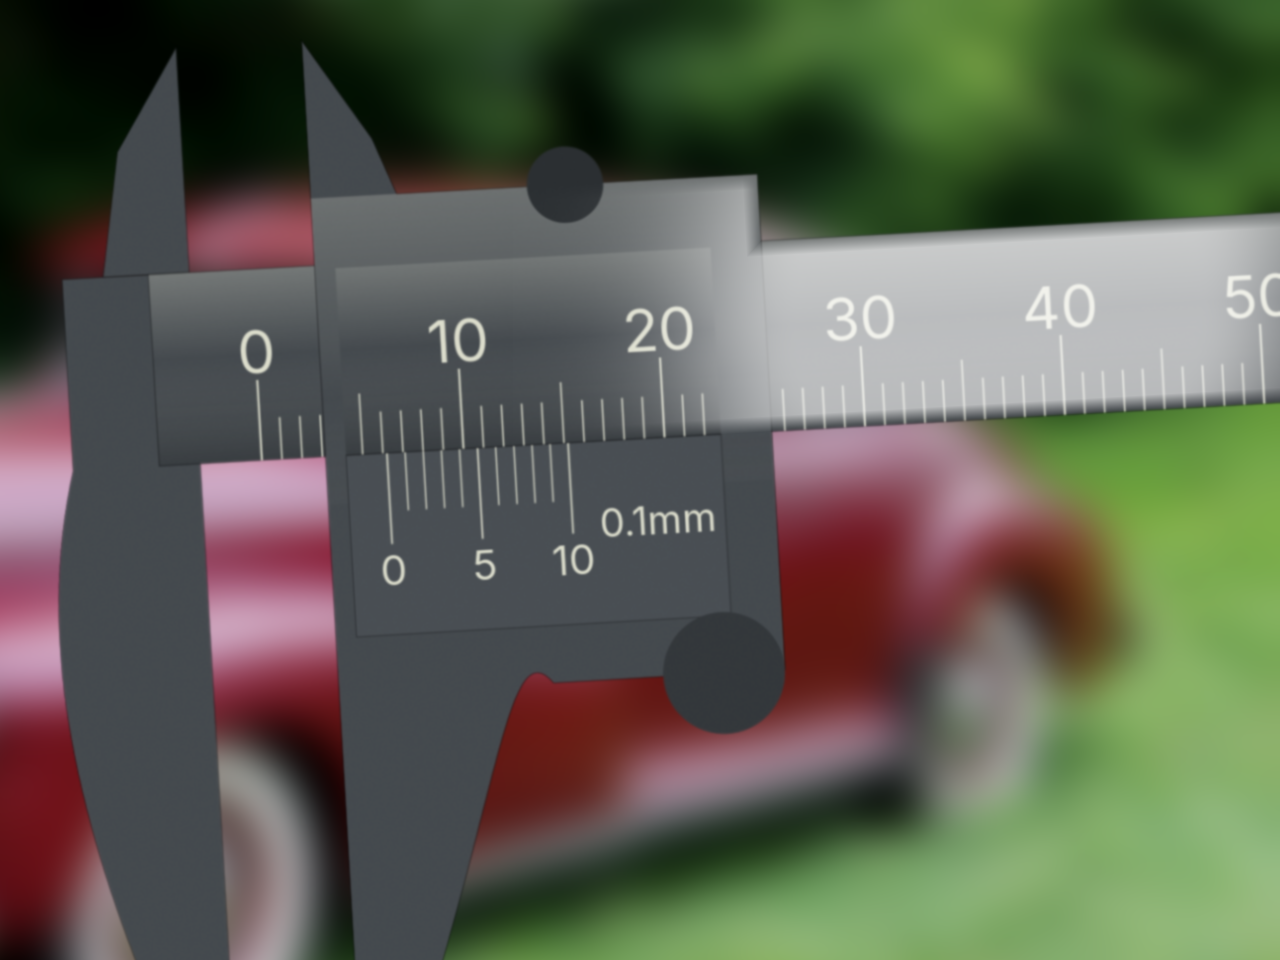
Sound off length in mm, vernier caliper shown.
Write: 6.2 mm
